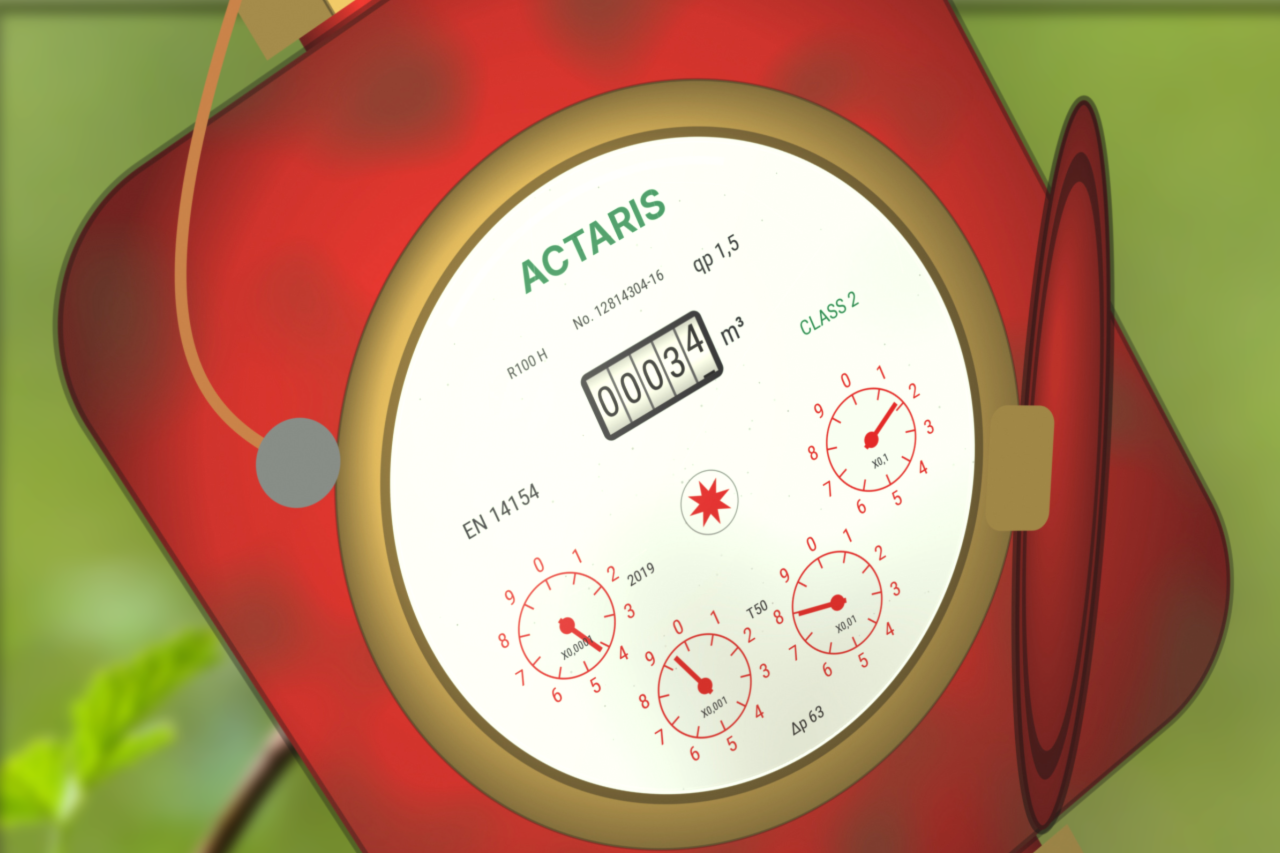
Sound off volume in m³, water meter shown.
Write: 34.1794 m³
